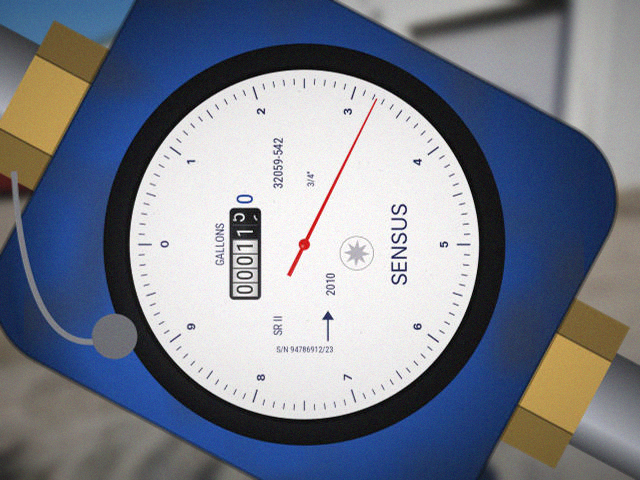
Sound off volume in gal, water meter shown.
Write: 1153.2 gal
